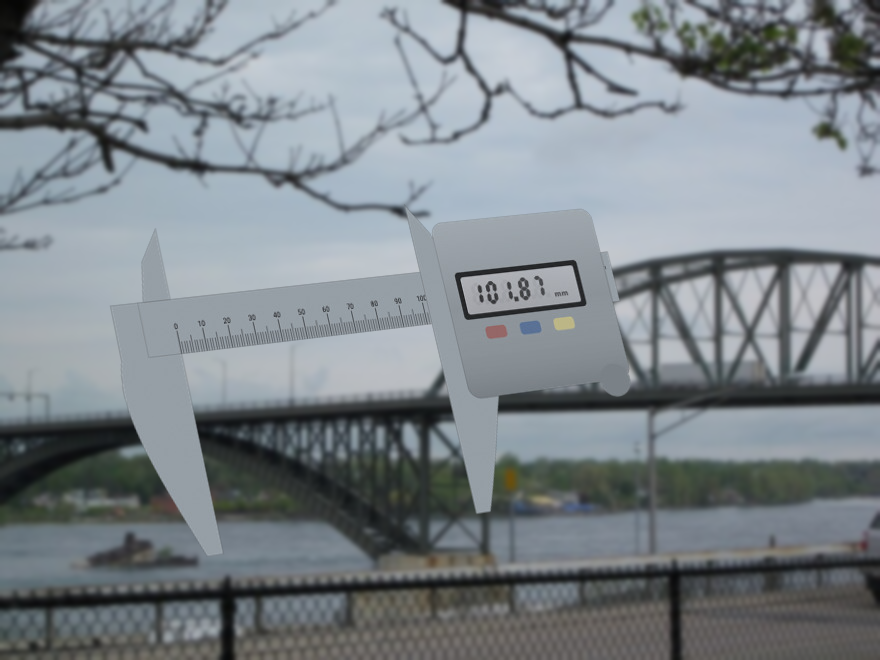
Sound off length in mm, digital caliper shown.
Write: 101.87 mm
